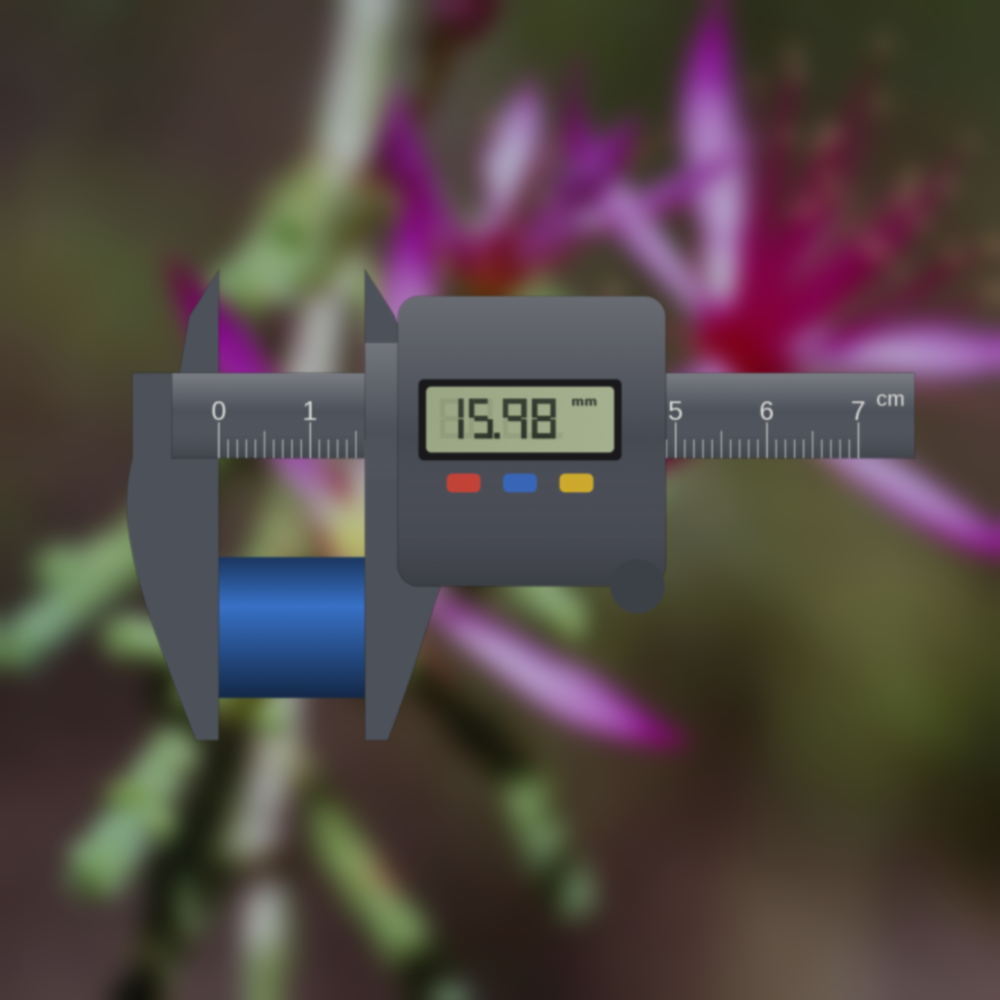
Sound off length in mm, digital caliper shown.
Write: 15.98 mm
